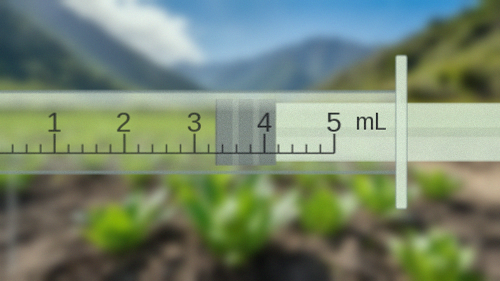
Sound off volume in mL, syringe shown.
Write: 3.3 mL
